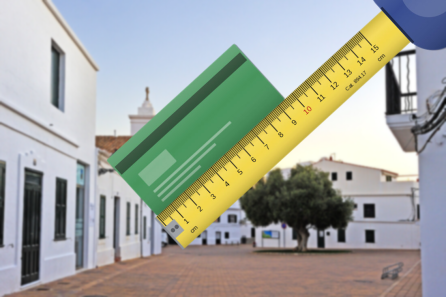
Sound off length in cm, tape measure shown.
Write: 9.5 cm
